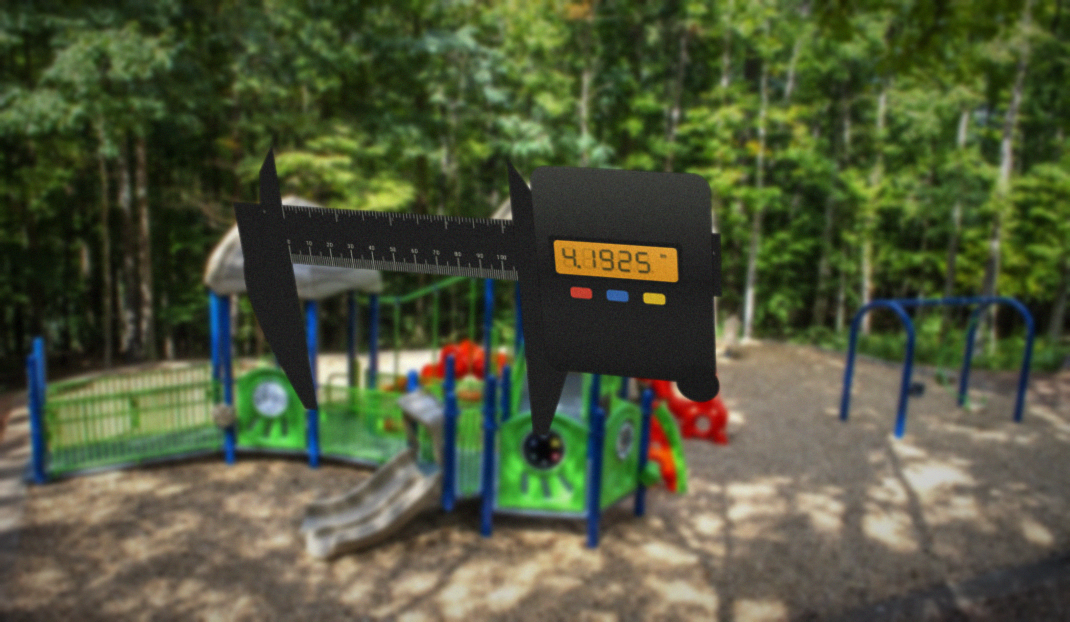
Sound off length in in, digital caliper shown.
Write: 4.1925 in
